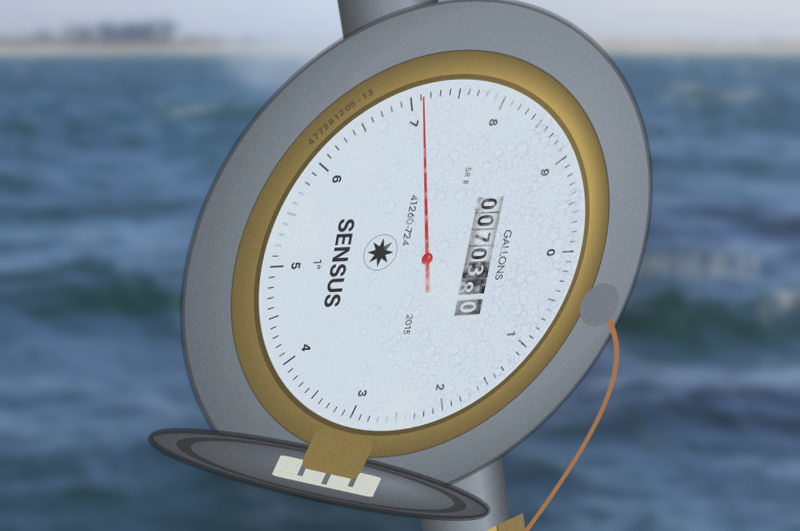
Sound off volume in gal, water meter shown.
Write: 70377.1 gal
